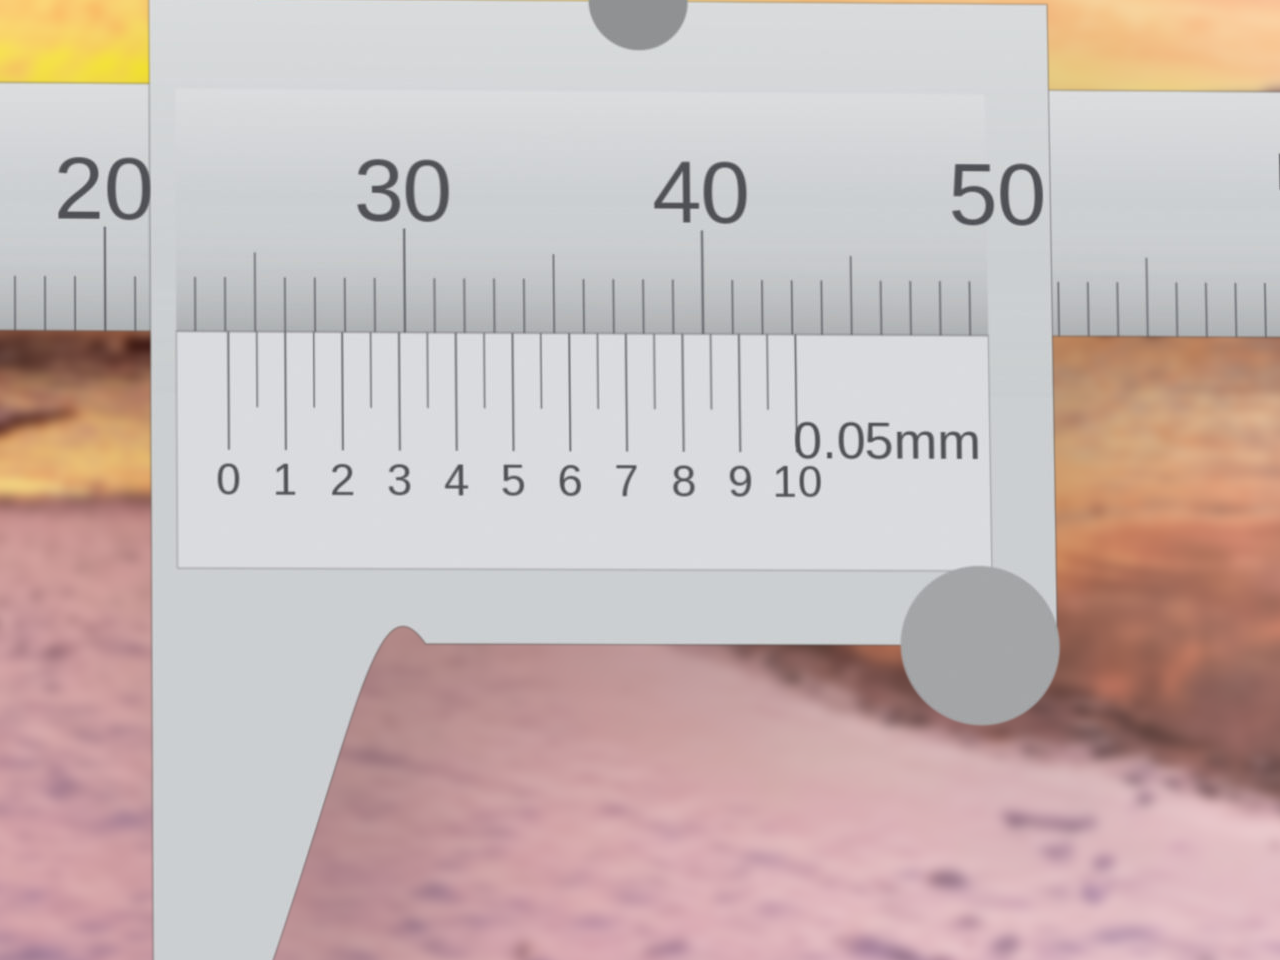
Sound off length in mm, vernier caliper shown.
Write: 24.10 mm
